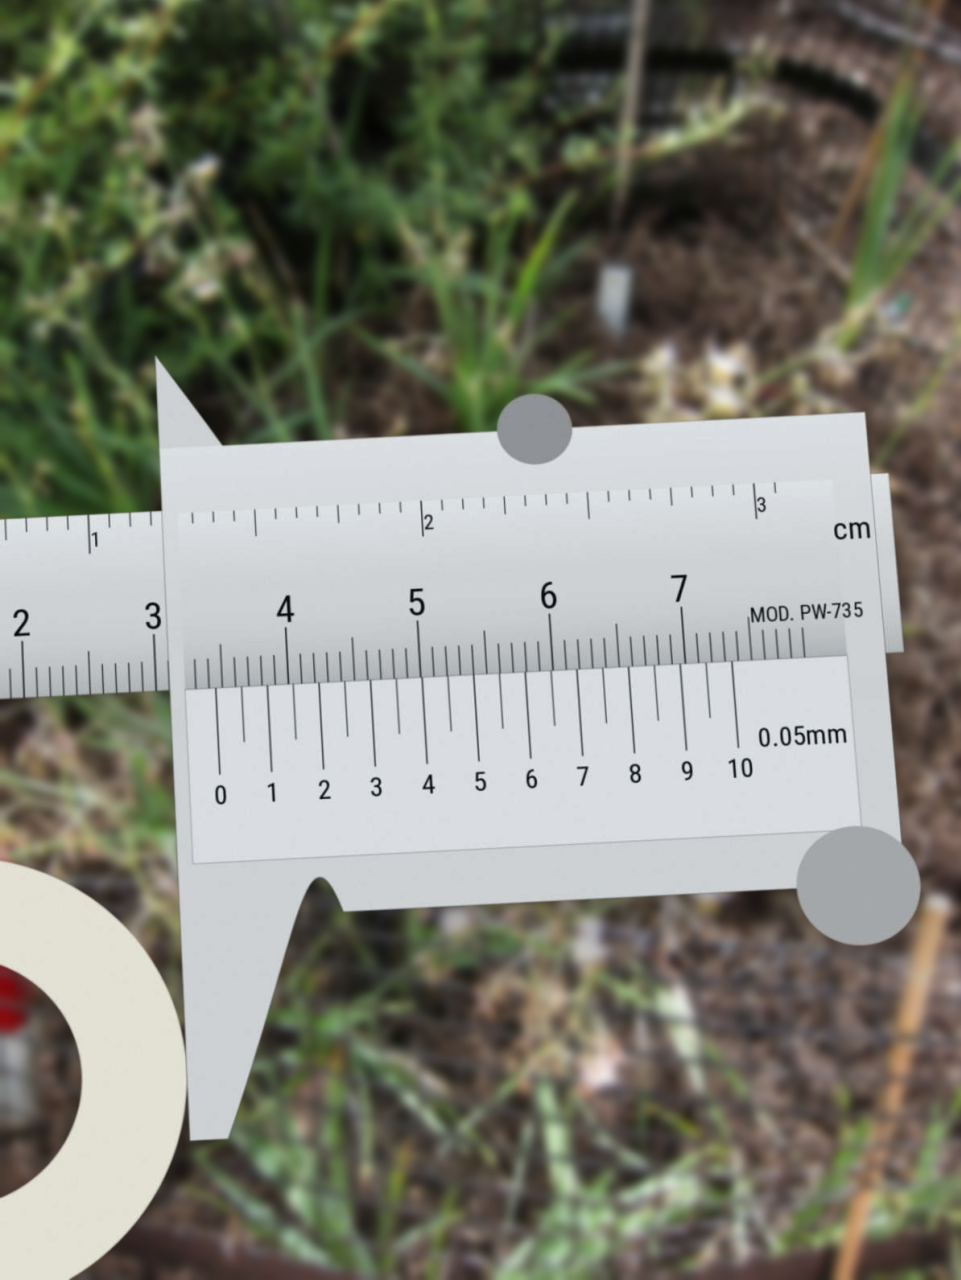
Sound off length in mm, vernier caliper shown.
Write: 34.5 mm
